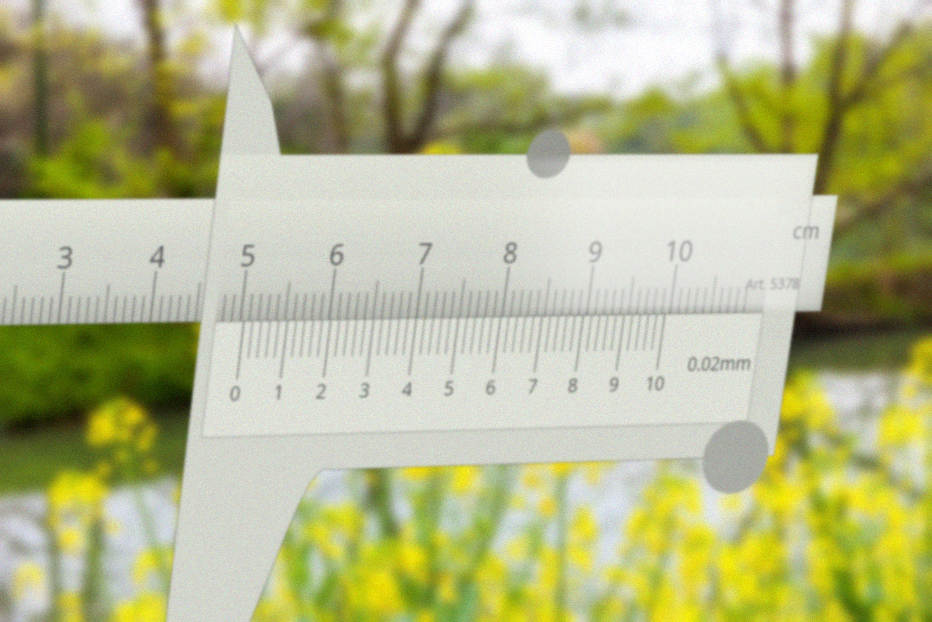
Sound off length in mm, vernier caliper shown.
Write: 50.4 mm
